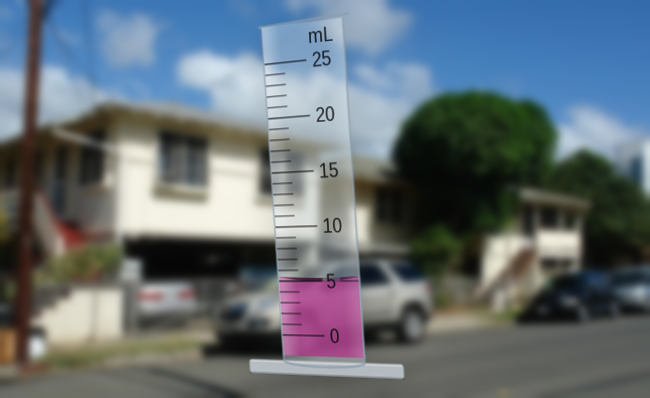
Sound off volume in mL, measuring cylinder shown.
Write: 5 mL
